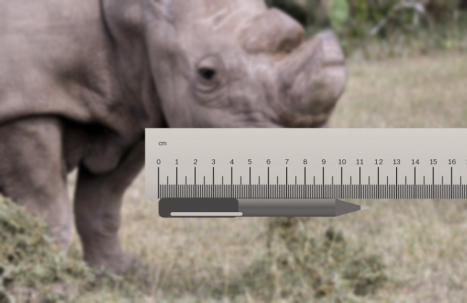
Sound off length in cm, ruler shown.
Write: 11.5 cm
